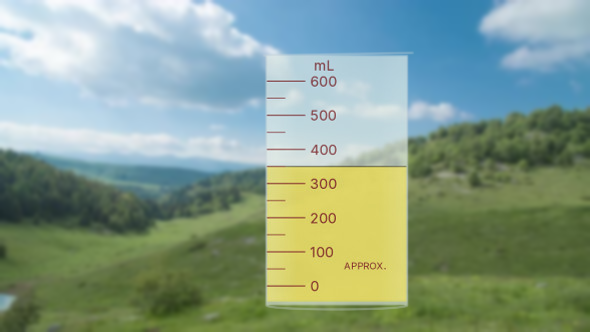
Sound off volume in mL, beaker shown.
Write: 350 mL
